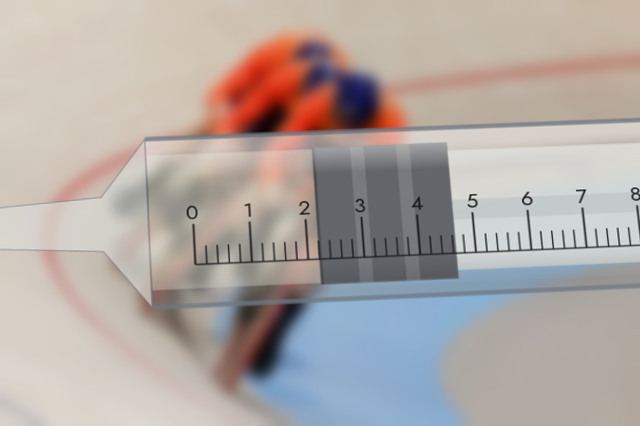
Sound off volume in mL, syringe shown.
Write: 2.2 mL
